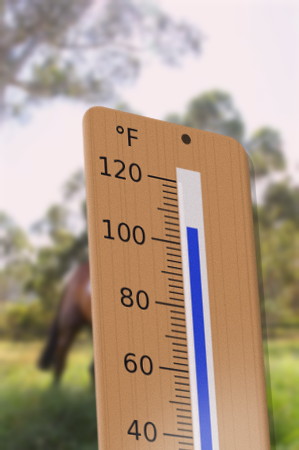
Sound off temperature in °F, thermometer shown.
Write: 106 °F
